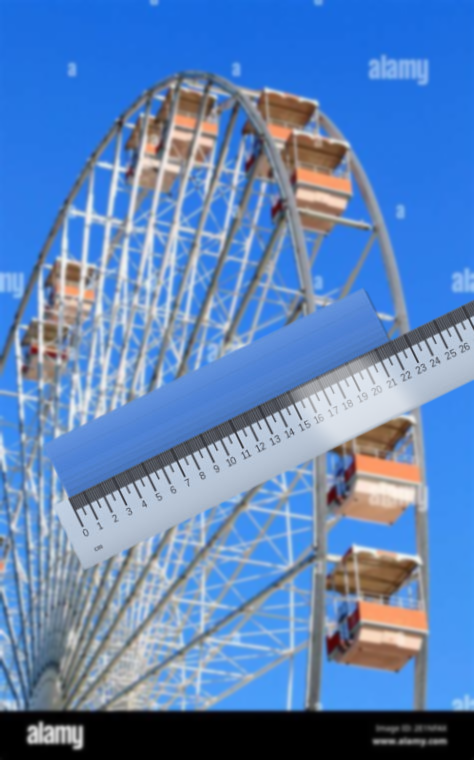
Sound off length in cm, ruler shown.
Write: 22 cm
